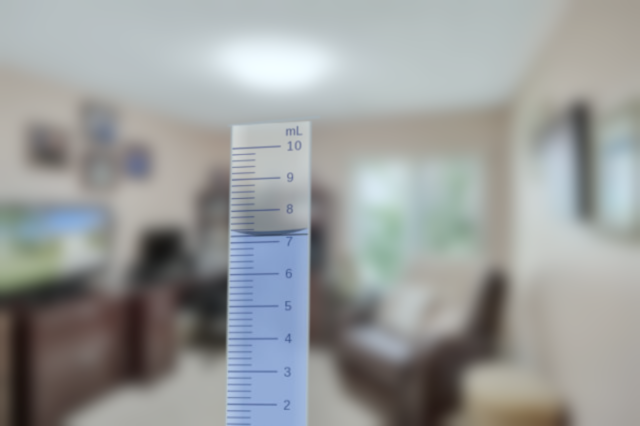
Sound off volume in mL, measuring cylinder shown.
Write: 7.2 mL
